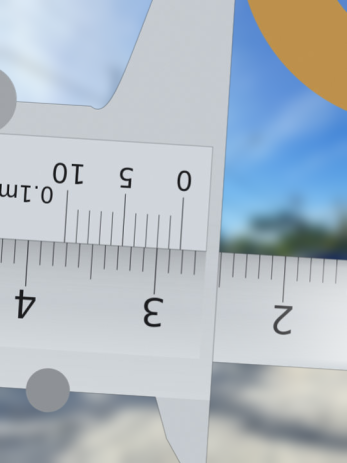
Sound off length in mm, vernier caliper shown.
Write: 28.2 mm
